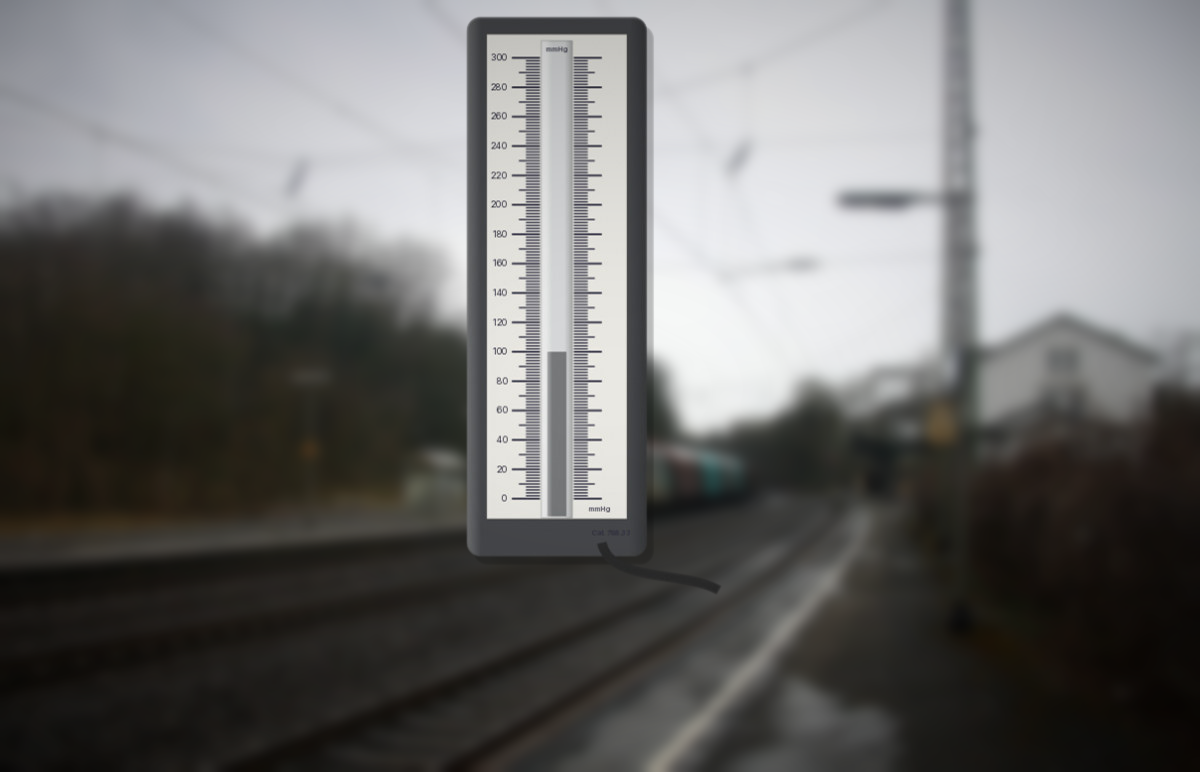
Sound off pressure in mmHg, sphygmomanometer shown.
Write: 100 mmHg
